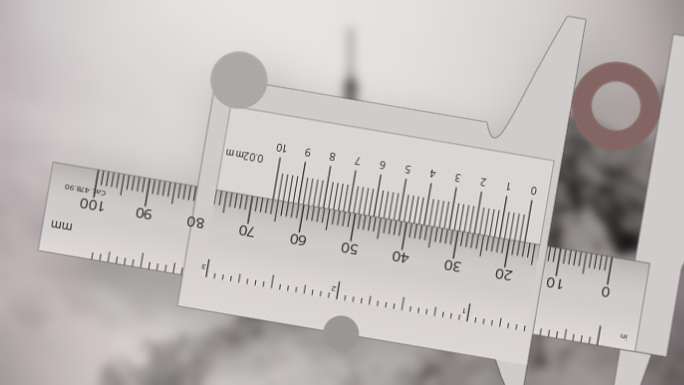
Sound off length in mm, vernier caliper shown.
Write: 17.0 mm
